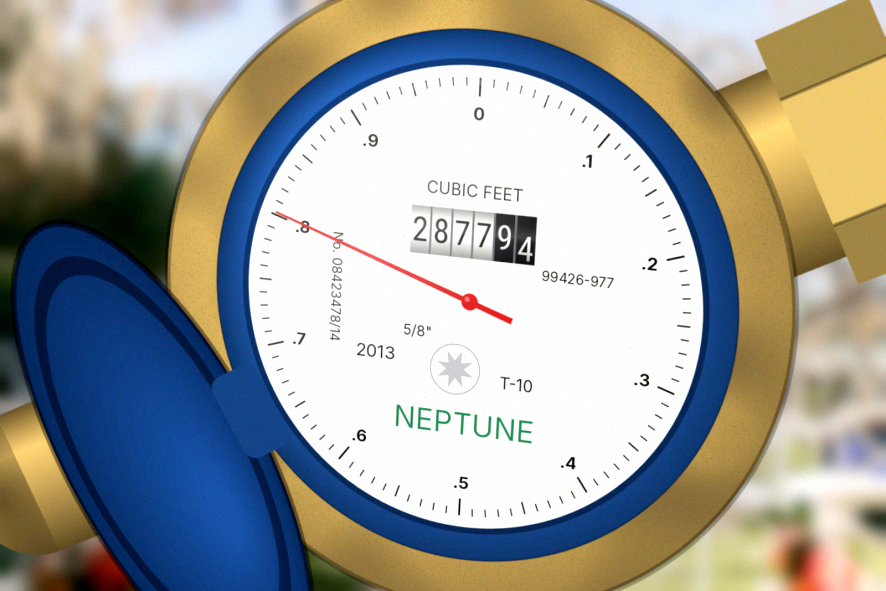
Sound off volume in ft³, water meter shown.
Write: 287793.80 ft³
